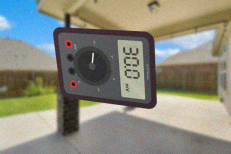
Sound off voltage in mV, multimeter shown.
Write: 30.0 mV
